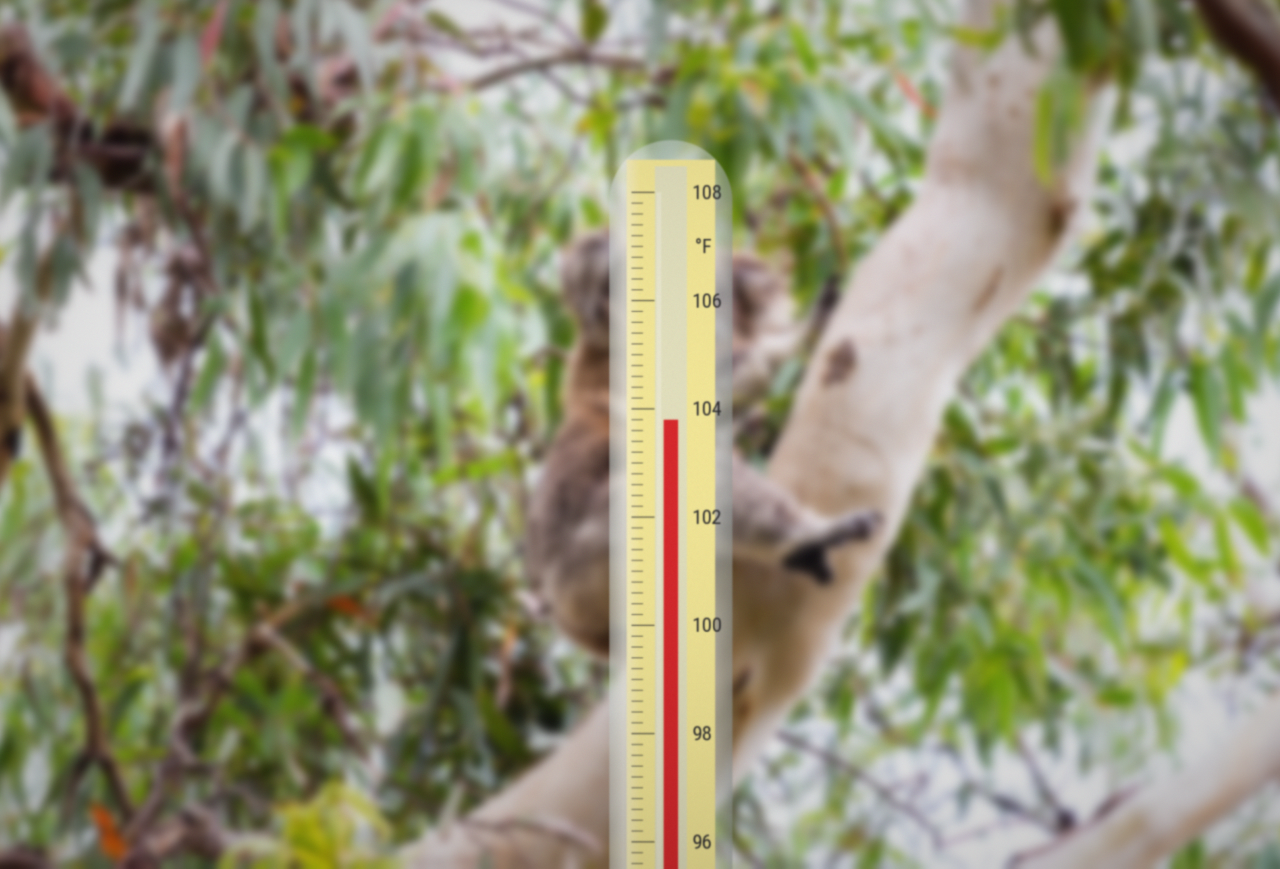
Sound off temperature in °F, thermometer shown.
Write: 103.8 °F
